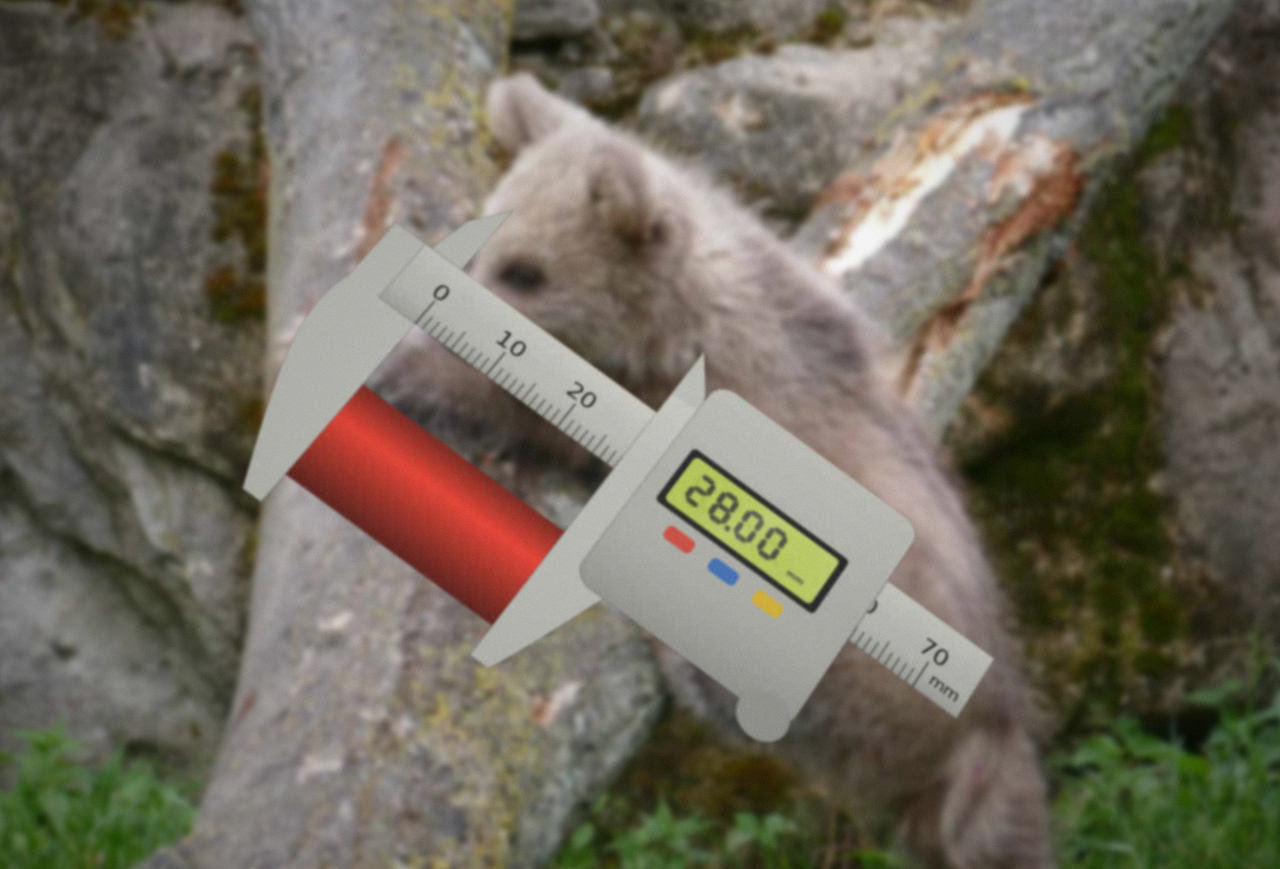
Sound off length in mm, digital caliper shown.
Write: 28.00 mm
